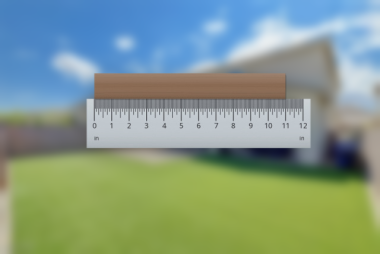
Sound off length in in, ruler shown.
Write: 11 in
